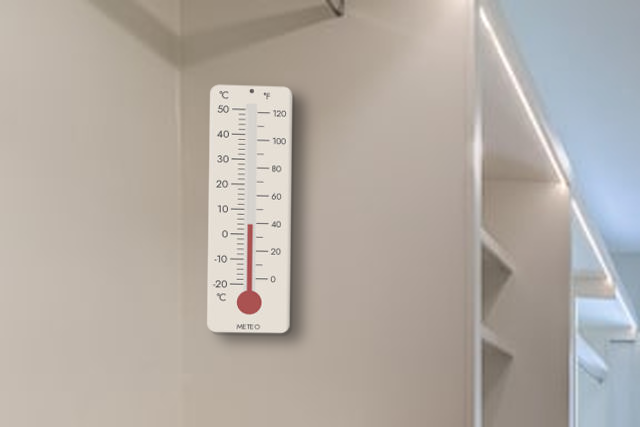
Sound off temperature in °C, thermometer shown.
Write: 4 °C
